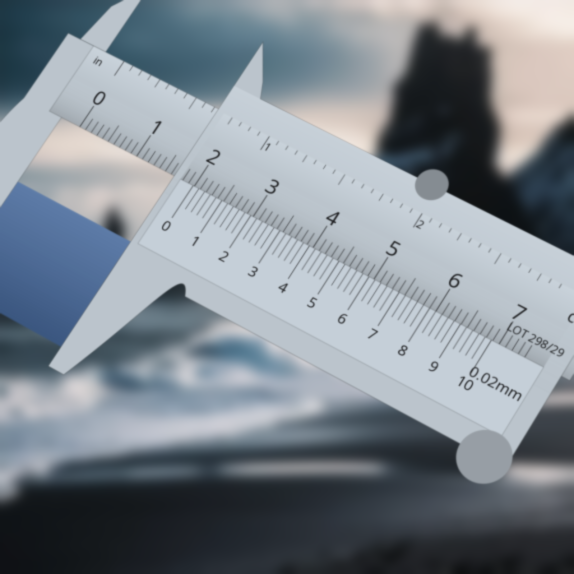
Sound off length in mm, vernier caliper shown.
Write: 19.8 mm
